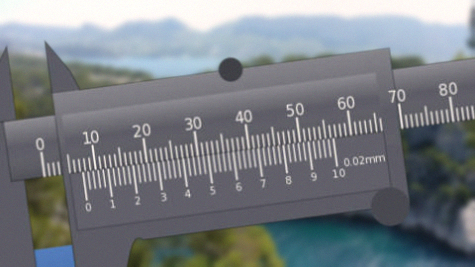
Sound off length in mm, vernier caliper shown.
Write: 7.5 mm
